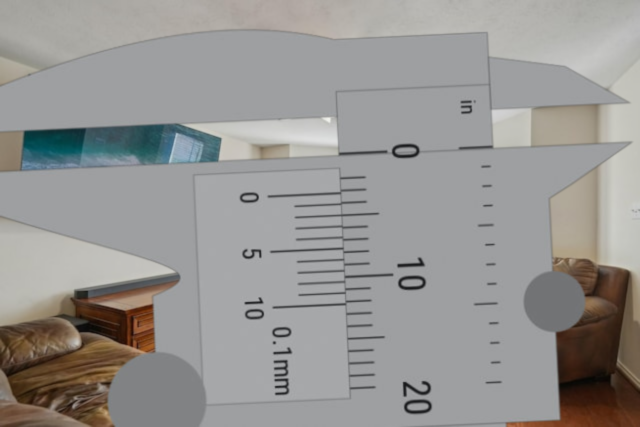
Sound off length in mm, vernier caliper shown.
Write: 3.2 mm
